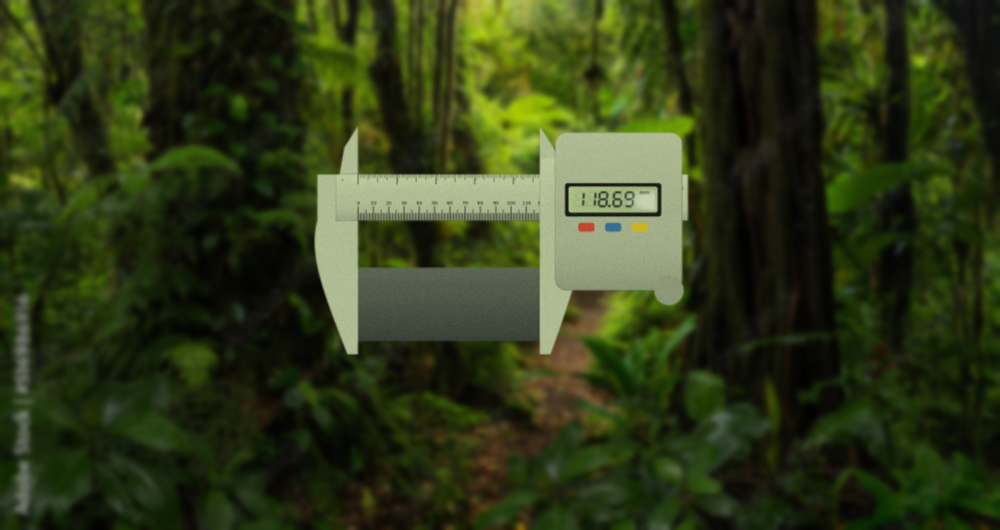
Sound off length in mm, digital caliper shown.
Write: 118.69 mm
